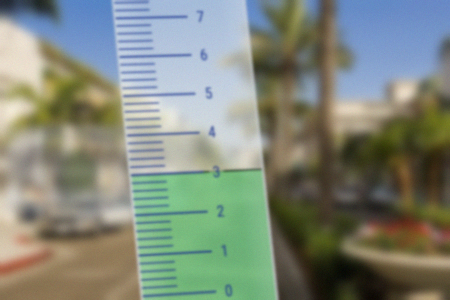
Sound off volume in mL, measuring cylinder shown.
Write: 3 mL
